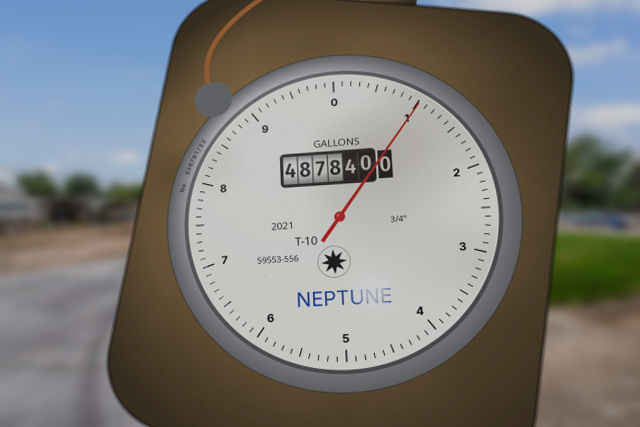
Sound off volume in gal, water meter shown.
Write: 4878401.0 gal
